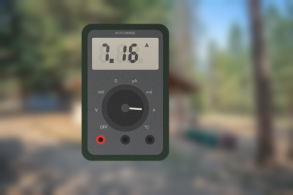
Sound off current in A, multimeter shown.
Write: 7.16 A
